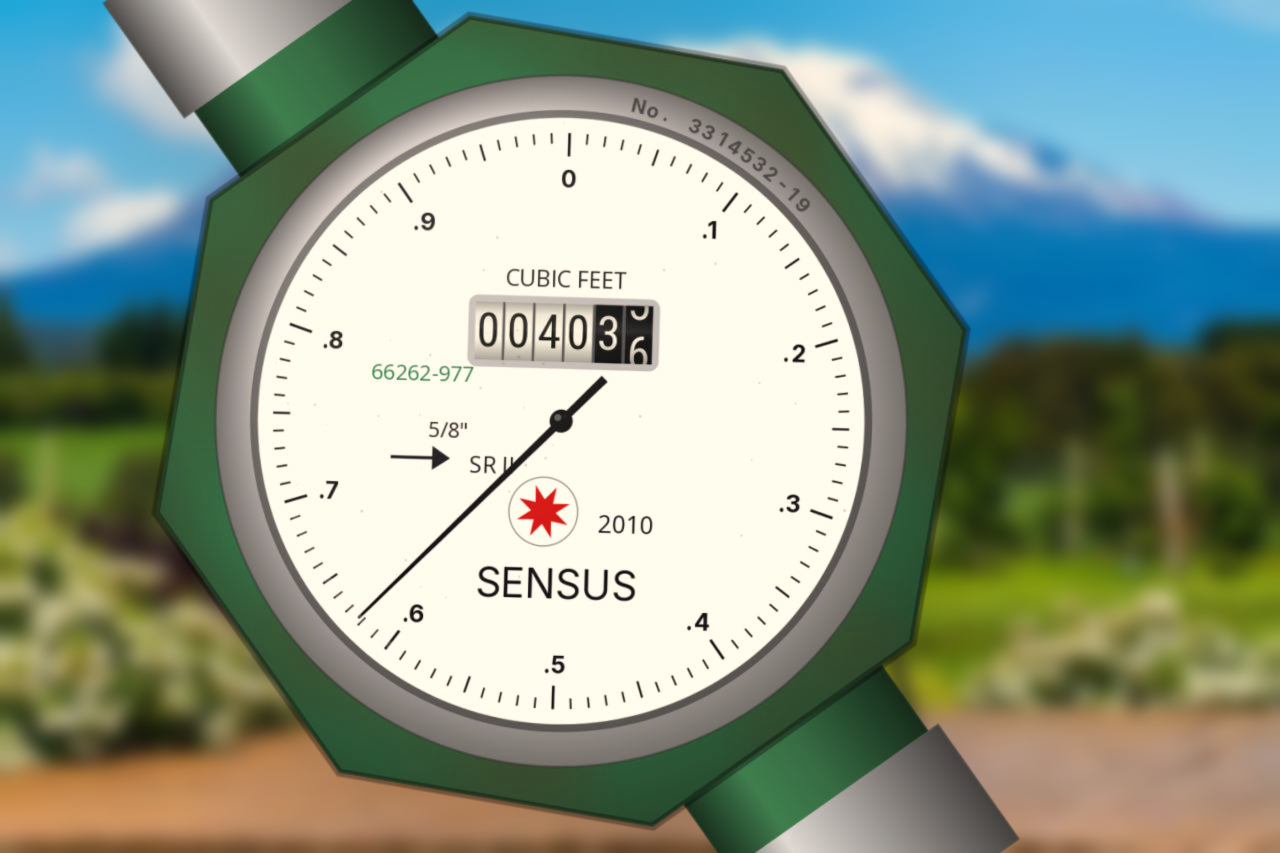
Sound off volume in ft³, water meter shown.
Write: 4035.62 ft³
